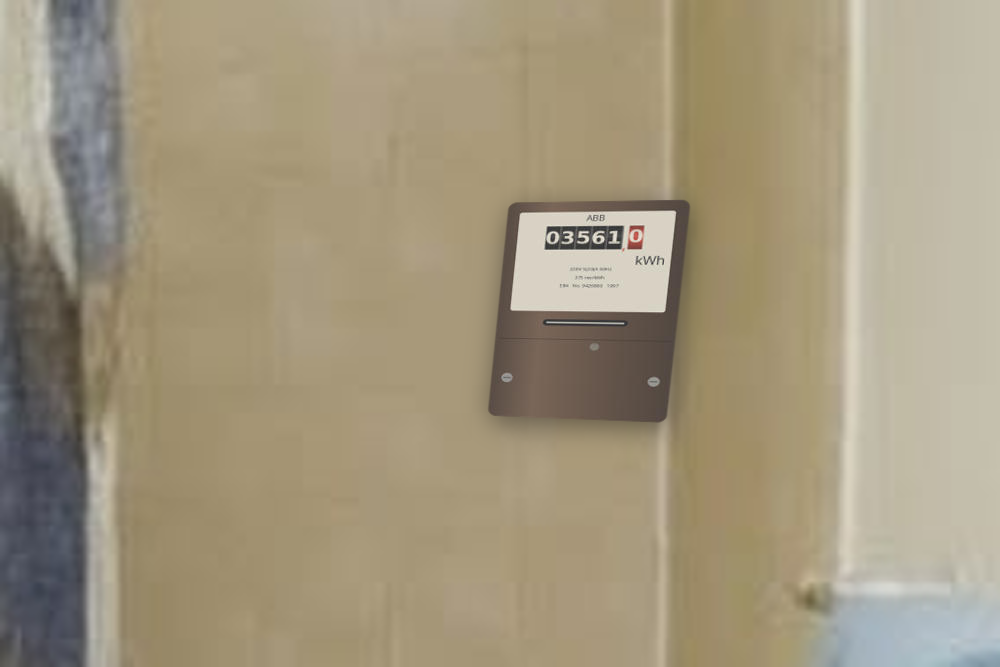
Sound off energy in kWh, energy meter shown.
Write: 3561.0 kWh
